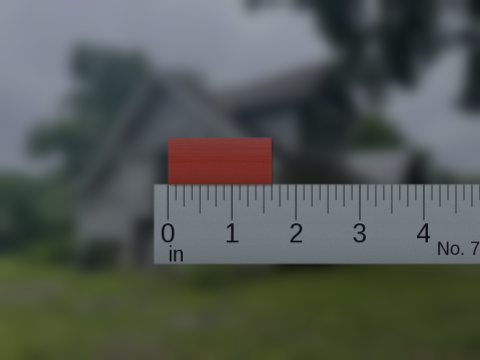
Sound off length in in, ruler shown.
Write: 1.625 in
